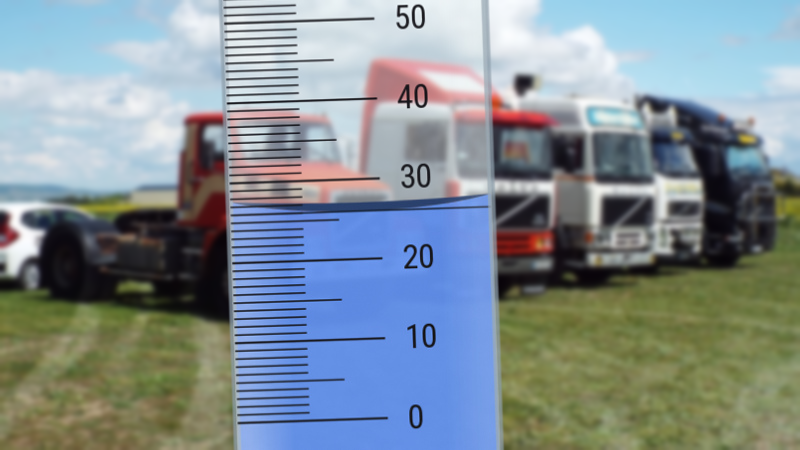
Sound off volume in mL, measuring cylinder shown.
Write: 26 mL
